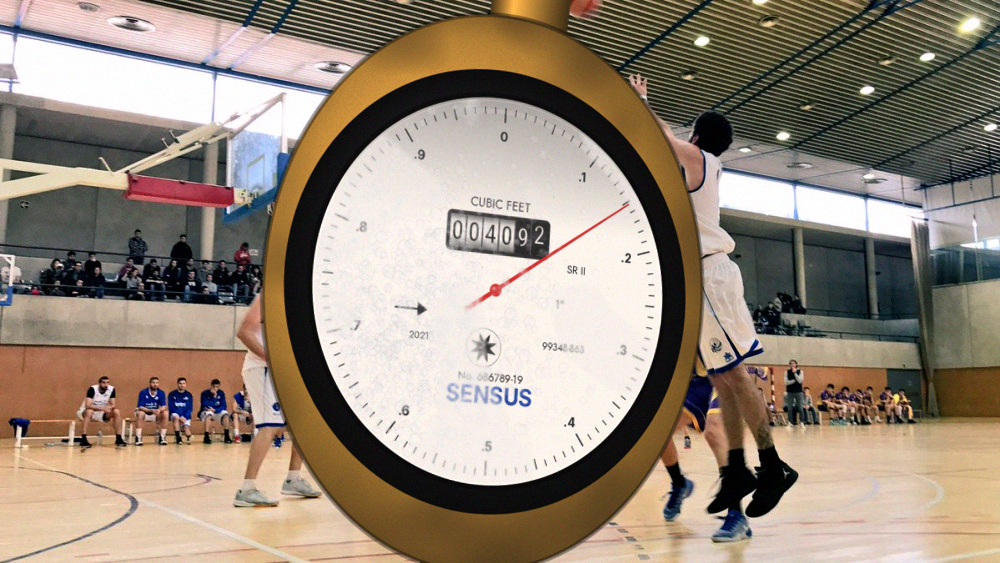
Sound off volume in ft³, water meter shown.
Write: 4092.15 ft³
